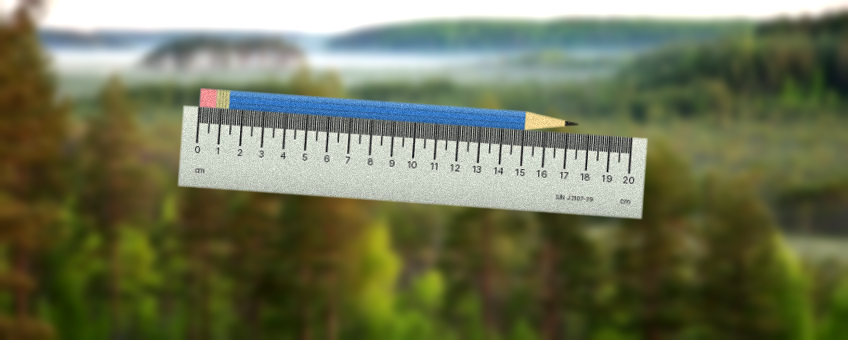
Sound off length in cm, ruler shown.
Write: 17.5 cm
